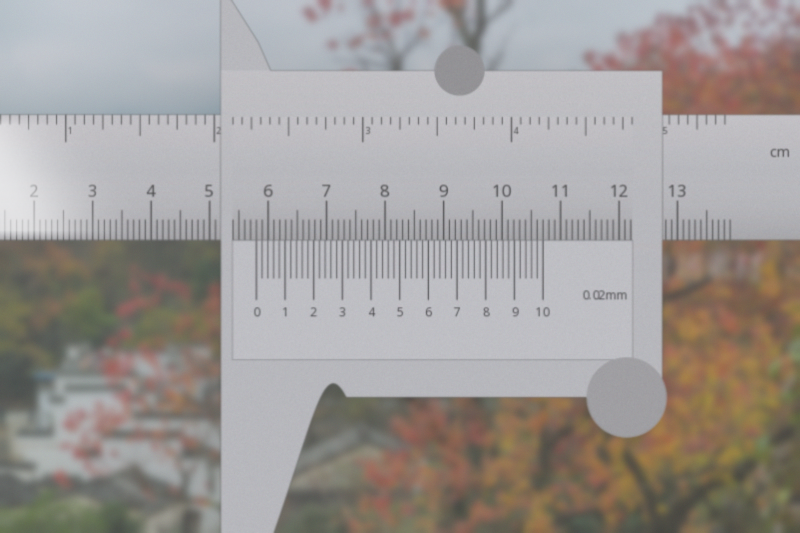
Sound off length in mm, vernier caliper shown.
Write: 58.0 mm
